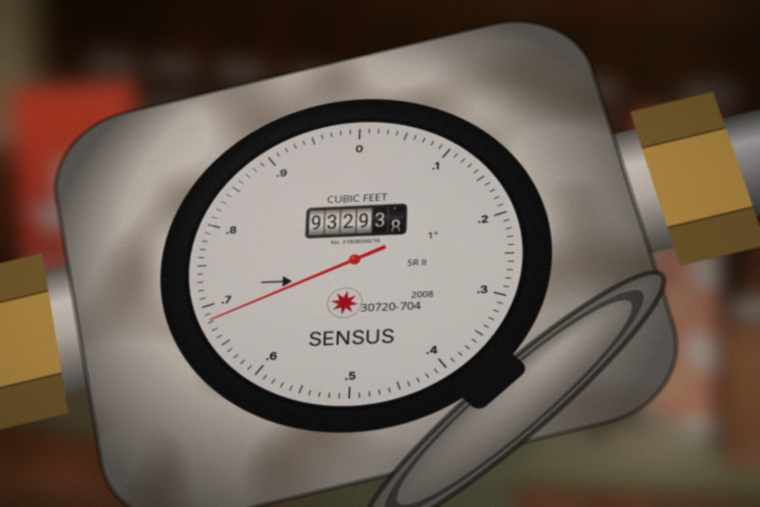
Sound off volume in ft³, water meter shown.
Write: 932937.68 ft³
